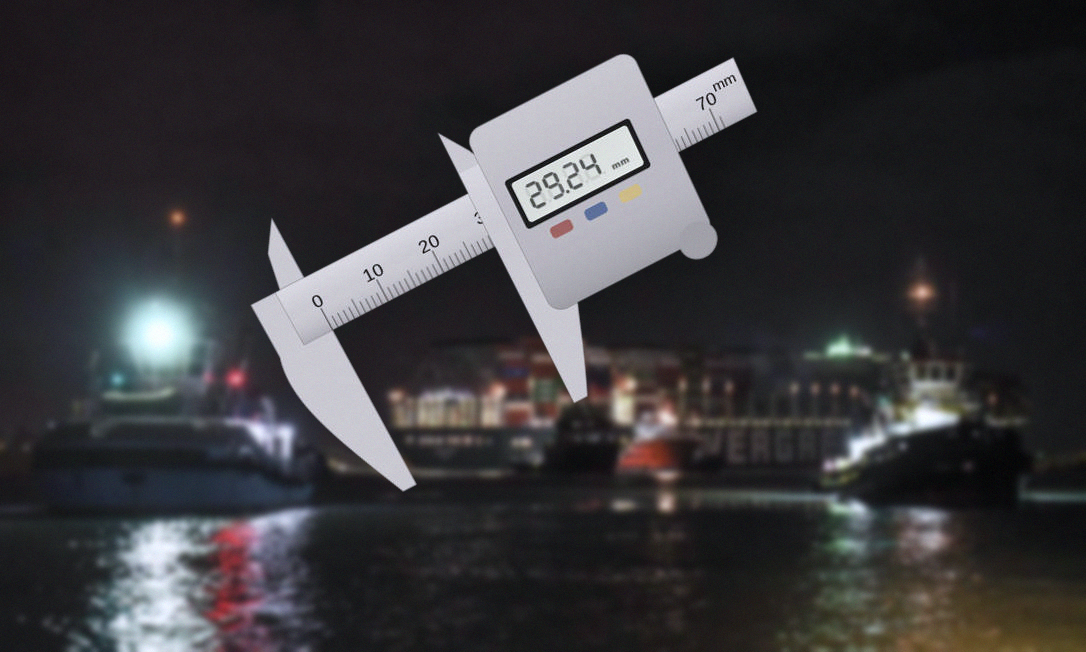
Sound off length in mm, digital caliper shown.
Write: 29.24 mm
